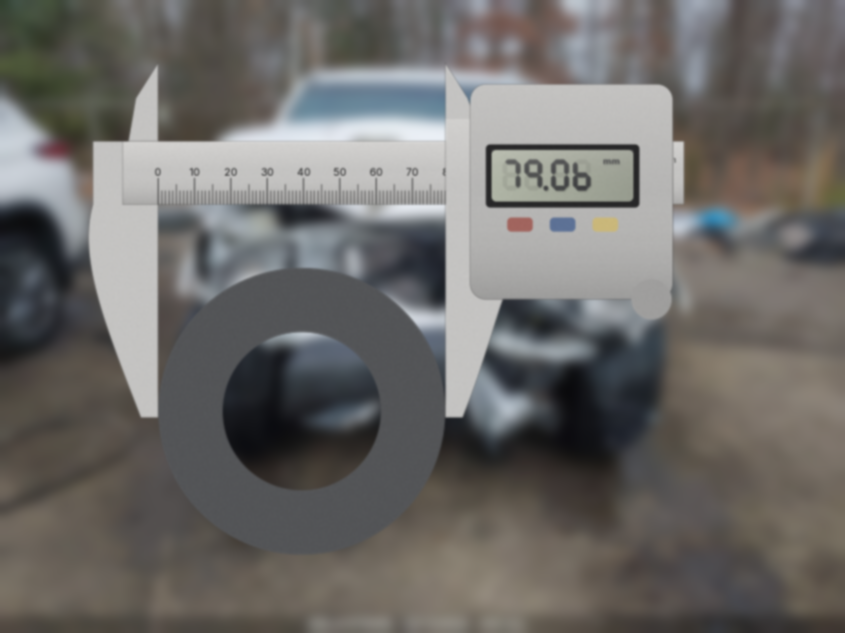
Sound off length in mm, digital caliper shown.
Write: 79.06 mm
